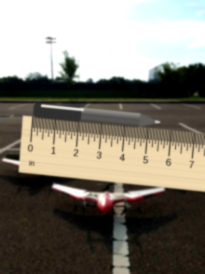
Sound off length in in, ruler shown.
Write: 5.5 in
